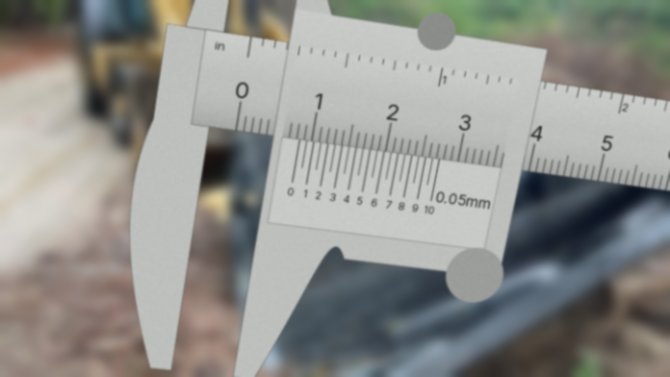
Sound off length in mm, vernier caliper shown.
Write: 8.4 mm
